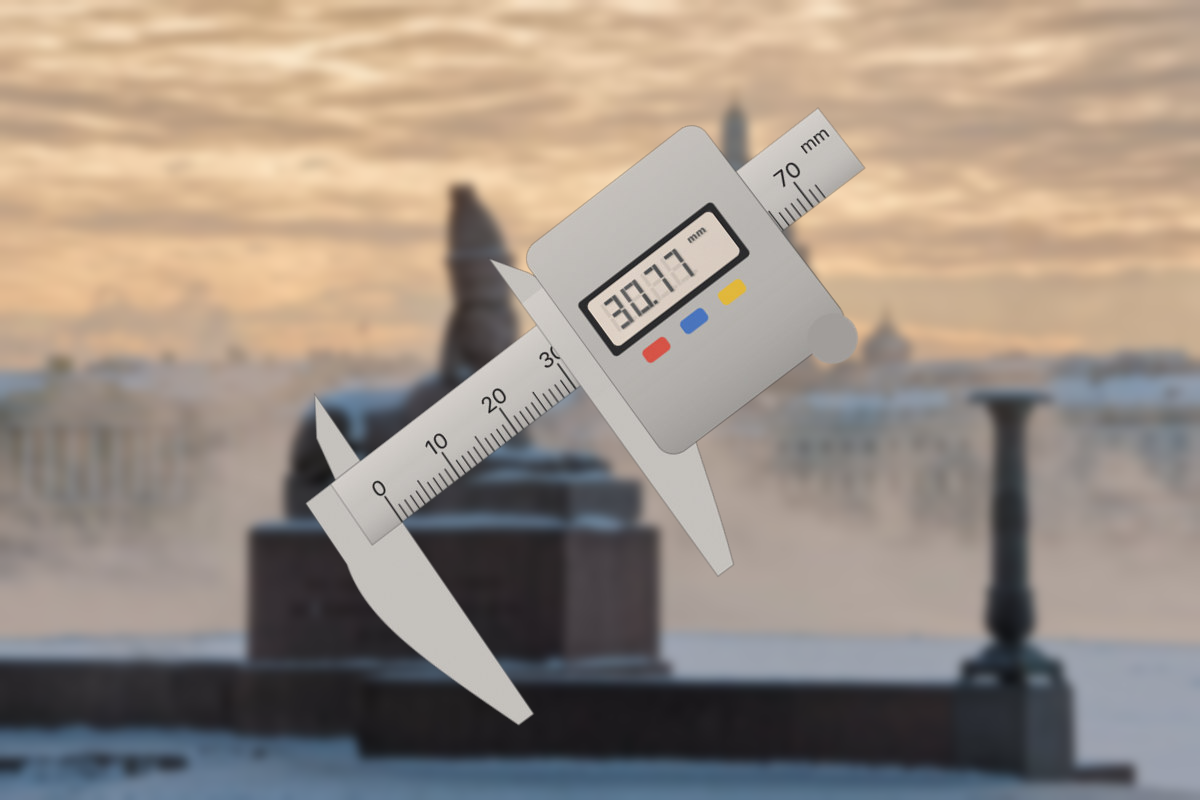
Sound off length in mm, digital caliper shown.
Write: 30.77 mm
